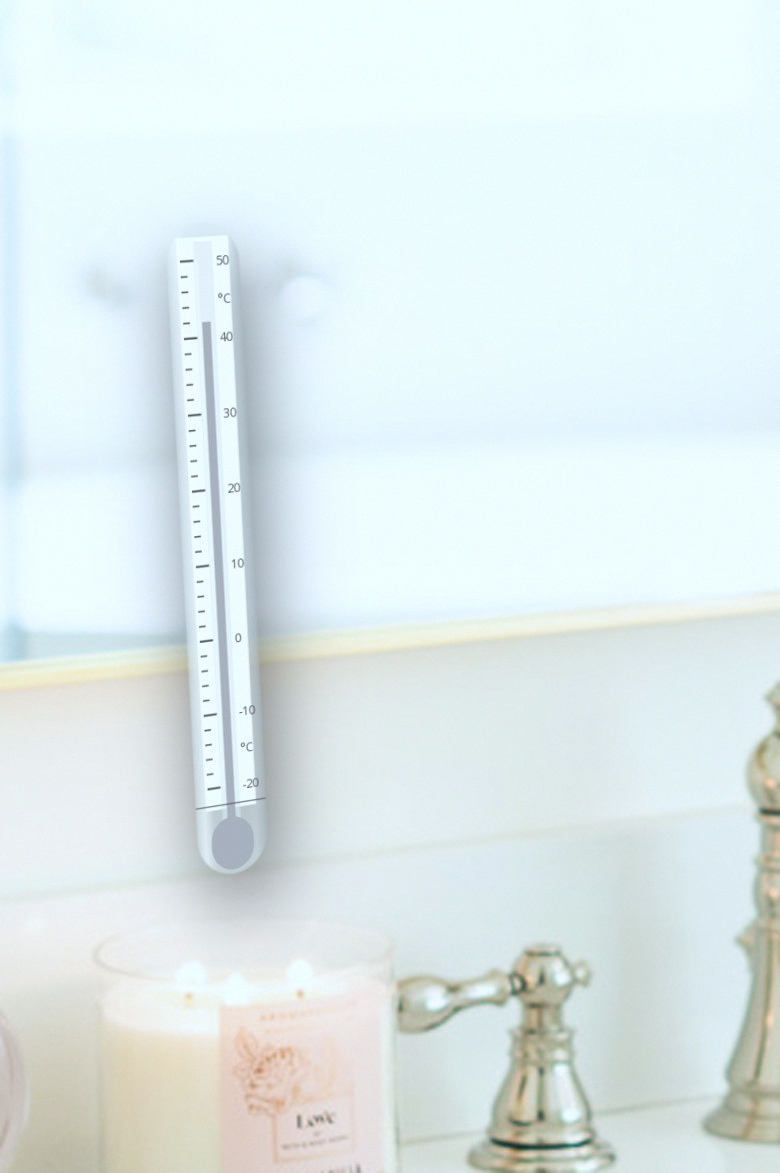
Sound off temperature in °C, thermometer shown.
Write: 42 °C
